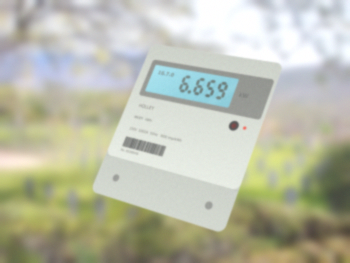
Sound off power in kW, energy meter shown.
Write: 6.659 kW
